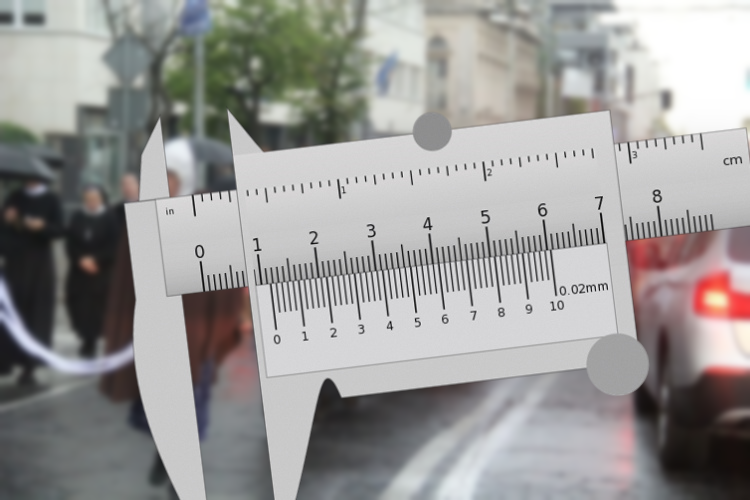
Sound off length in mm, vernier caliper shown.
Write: 11.6 mm
